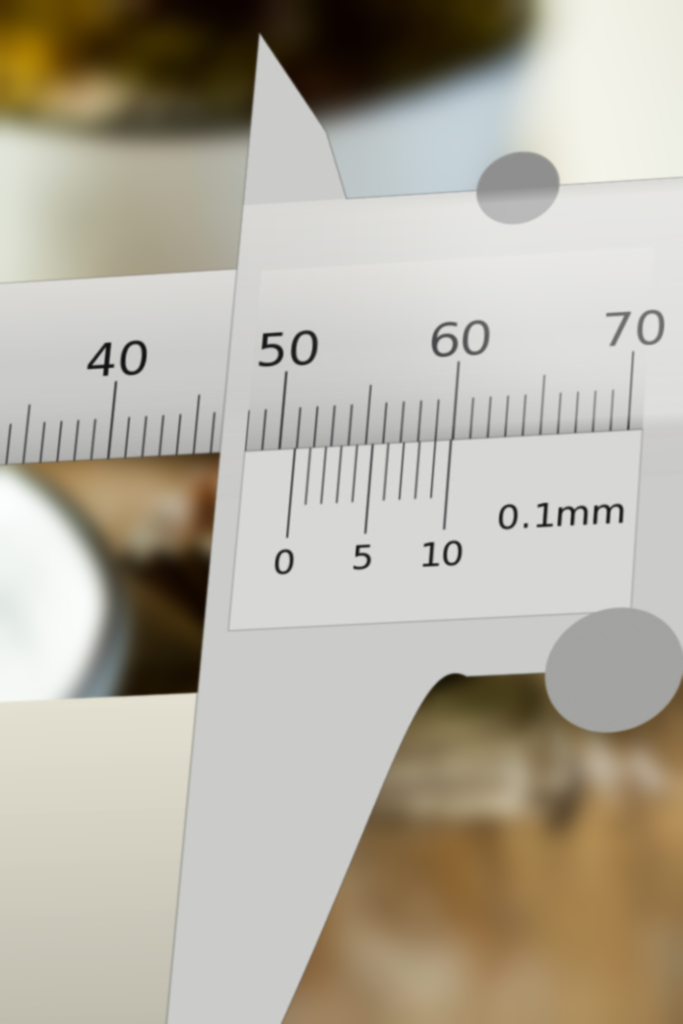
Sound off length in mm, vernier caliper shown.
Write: 50.9 mm
